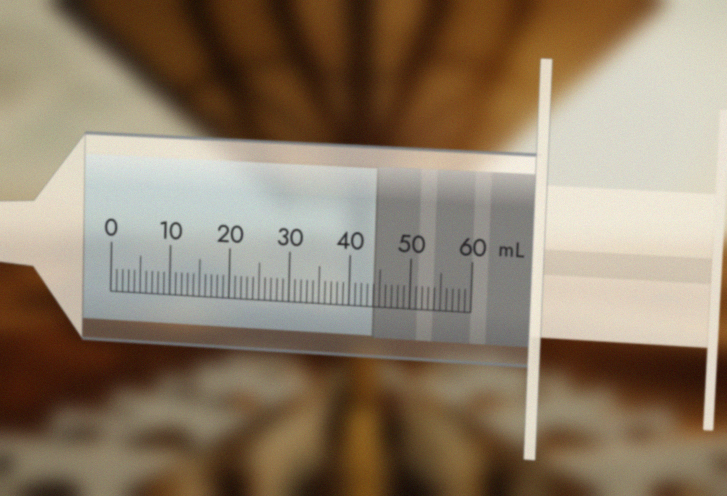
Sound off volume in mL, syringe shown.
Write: 44 mL
